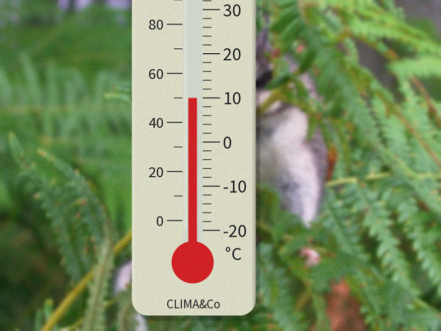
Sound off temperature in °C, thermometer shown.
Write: 10 °C
